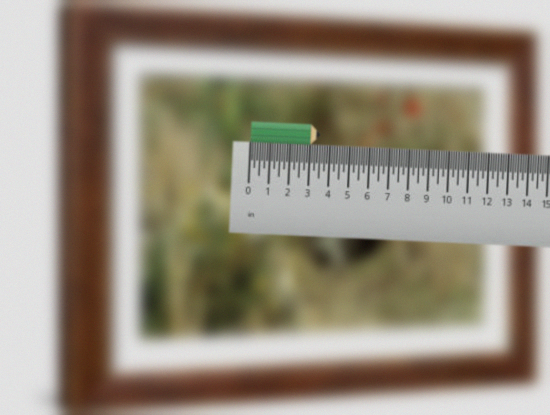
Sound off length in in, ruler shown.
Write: 3.5 in
